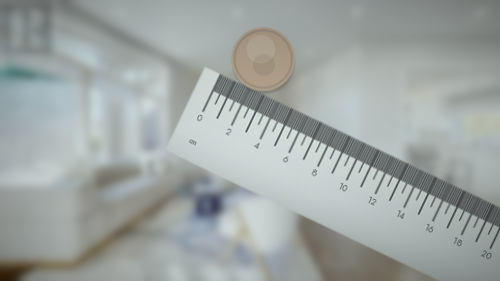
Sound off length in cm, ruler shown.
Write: 4 cm
